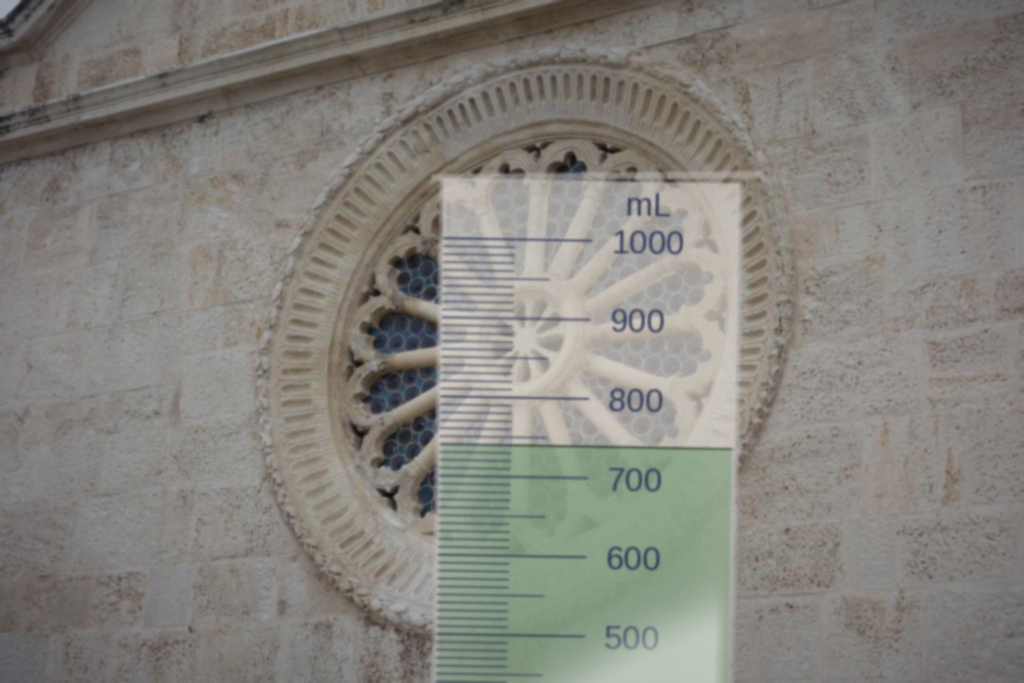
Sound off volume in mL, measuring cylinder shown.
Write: 740 mL
